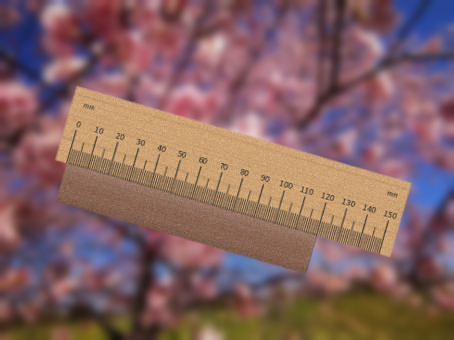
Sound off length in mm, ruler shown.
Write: 120 mm
